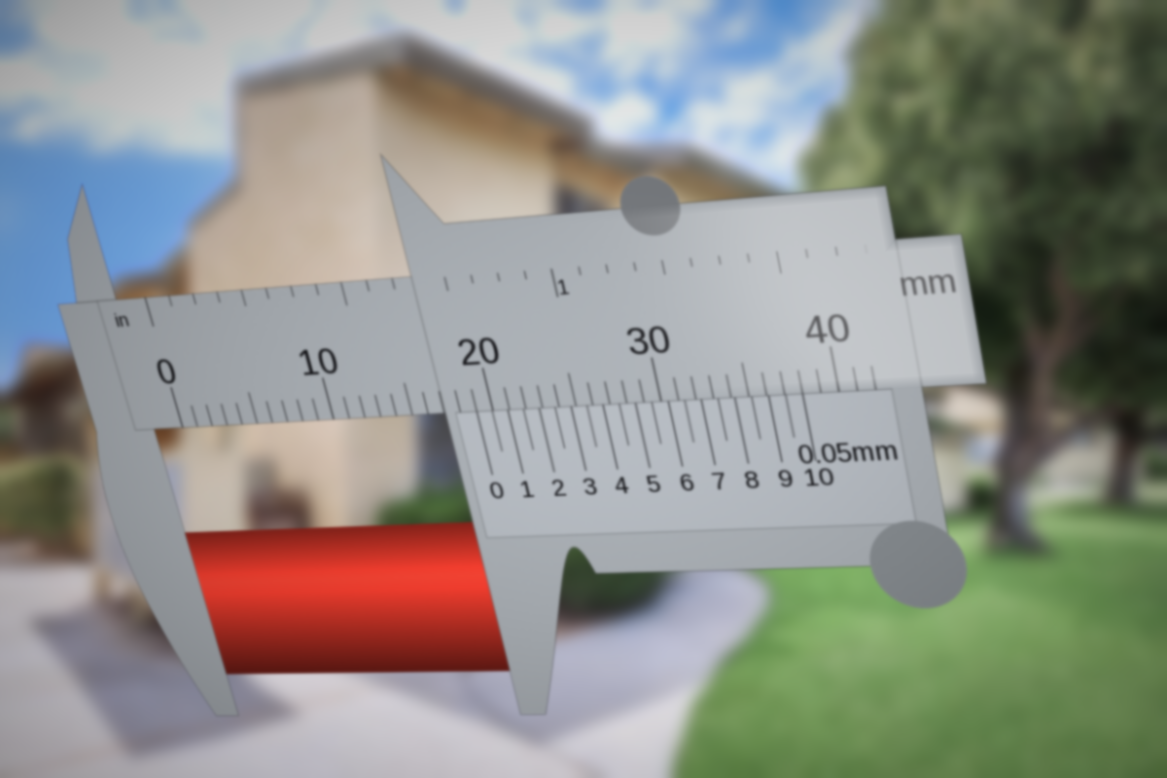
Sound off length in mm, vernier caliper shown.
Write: 19.0 mm
